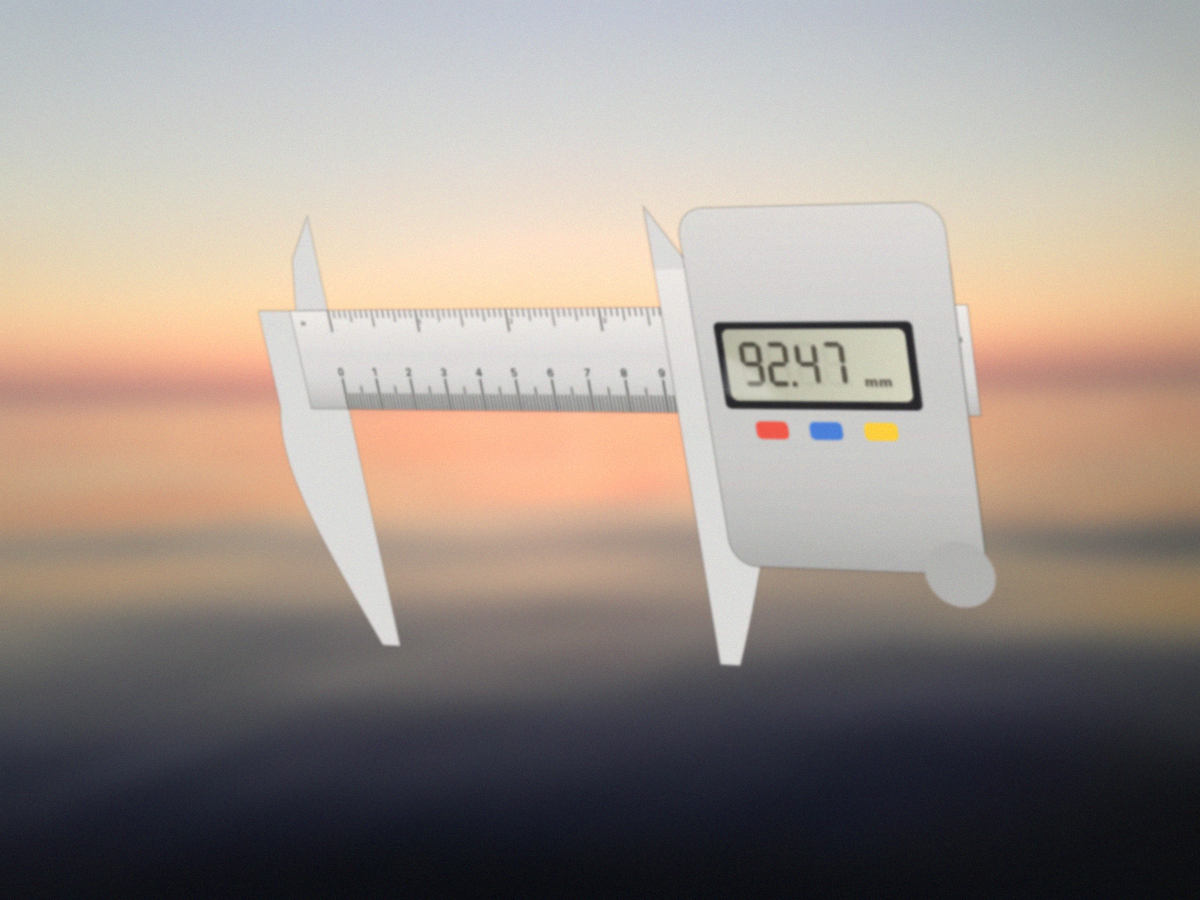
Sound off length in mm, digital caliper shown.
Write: 92.47 mm
